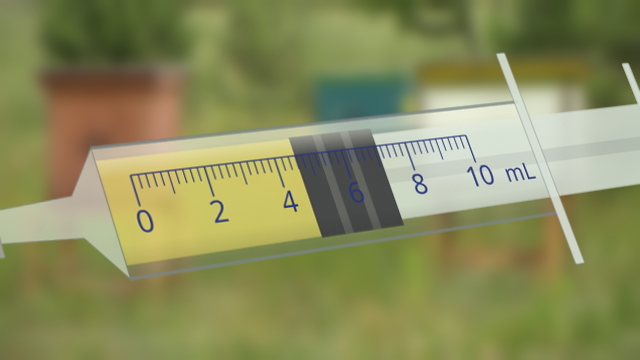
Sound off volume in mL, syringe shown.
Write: 4.6 mL
